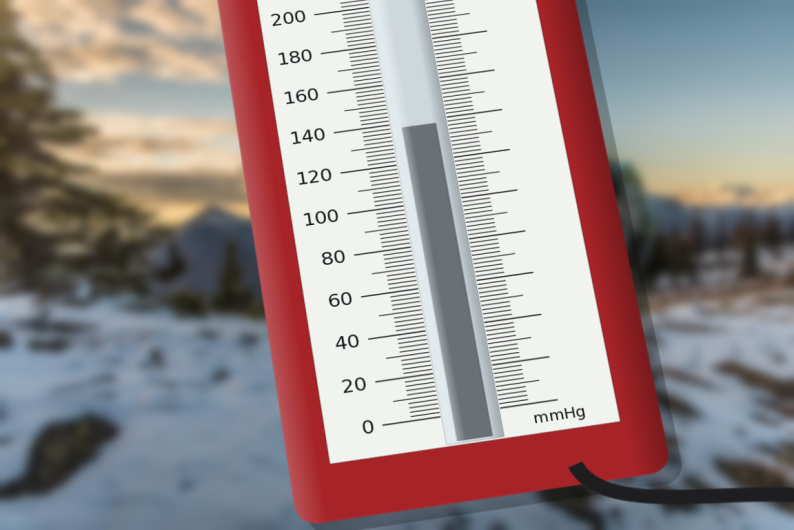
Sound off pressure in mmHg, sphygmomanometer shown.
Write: 138 mmHg
